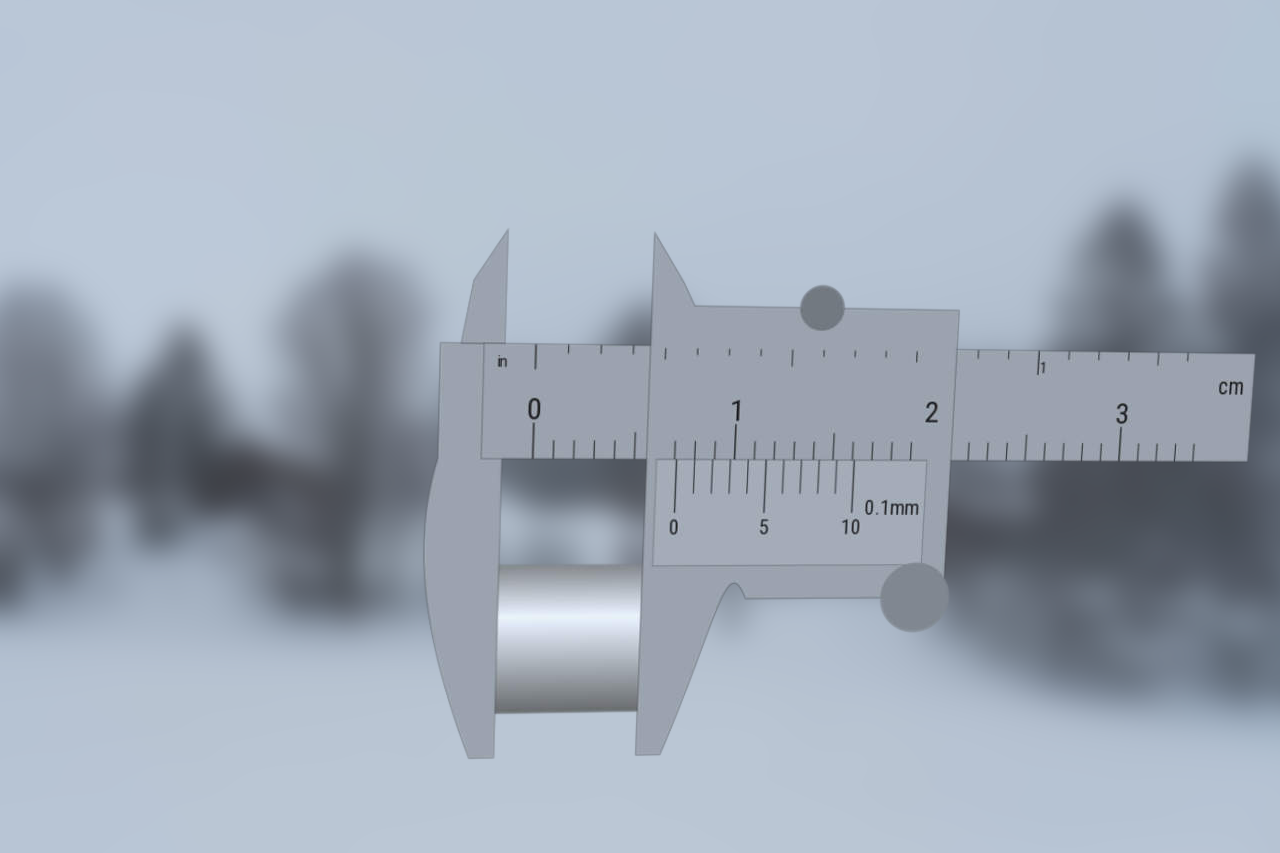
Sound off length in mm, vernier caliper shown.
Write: 7.1 mm
